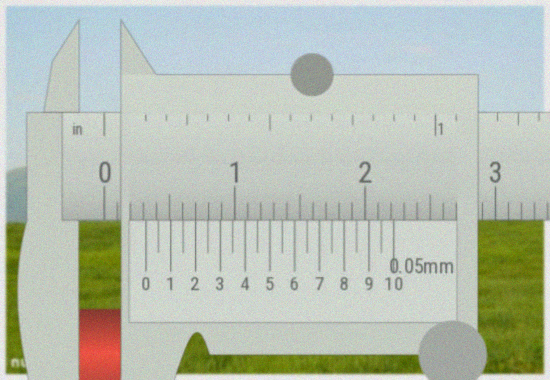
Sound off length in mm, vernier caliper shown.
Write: 3.2 mm
